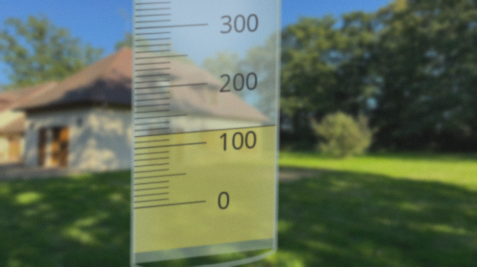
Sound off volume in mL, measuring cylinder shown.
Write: 120 mL
